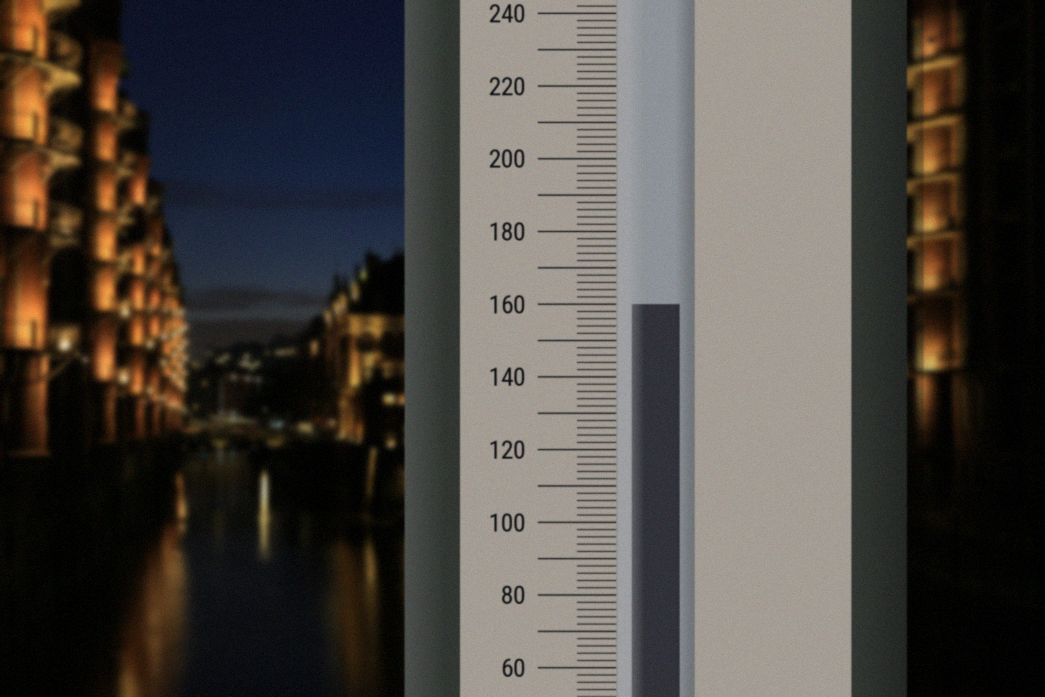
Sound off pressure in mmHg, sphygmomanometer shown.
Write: 160 mmHg
